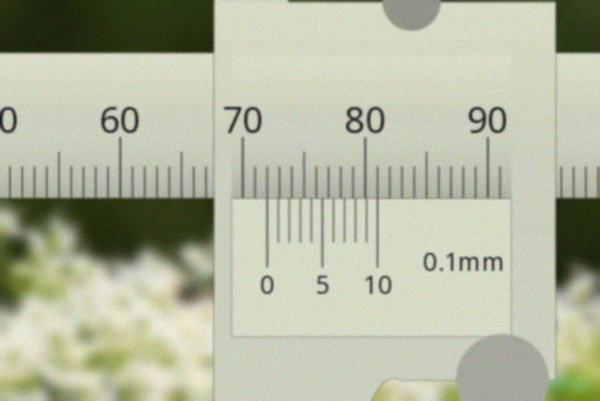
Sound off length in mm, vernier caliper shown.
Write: 72.0 mm
